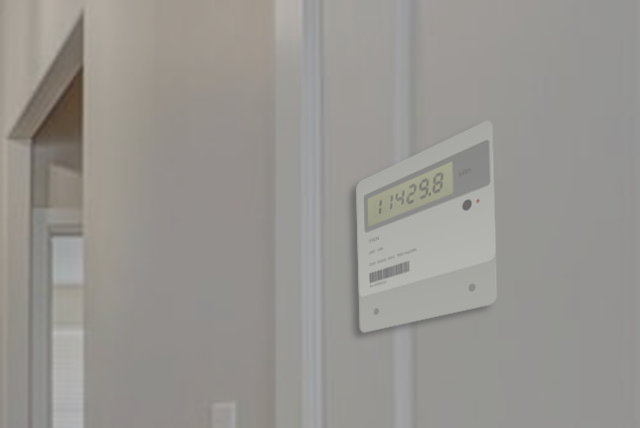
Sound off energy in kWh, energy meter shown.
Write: 11429.8 kWh
